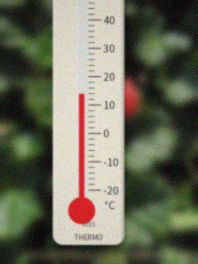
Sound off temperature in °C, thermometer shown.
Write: 14 °C
